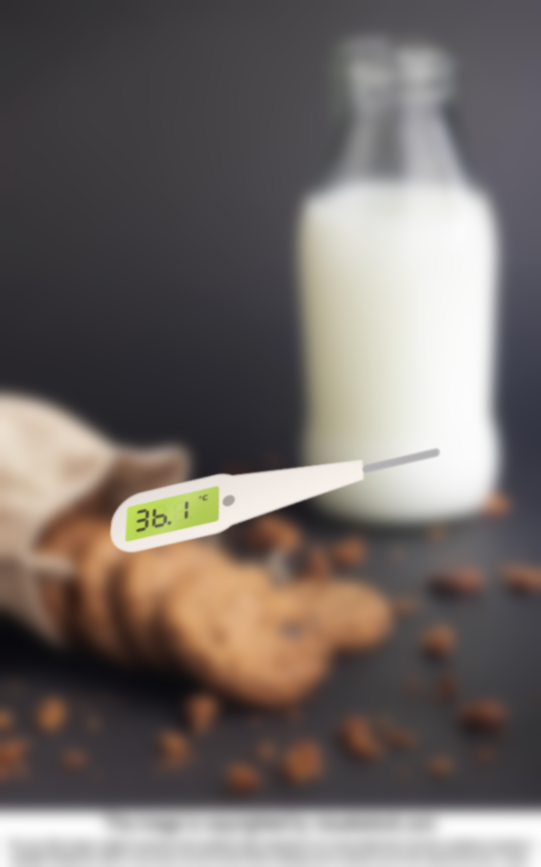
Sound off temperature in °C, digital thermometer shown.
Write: 36.1 °C
